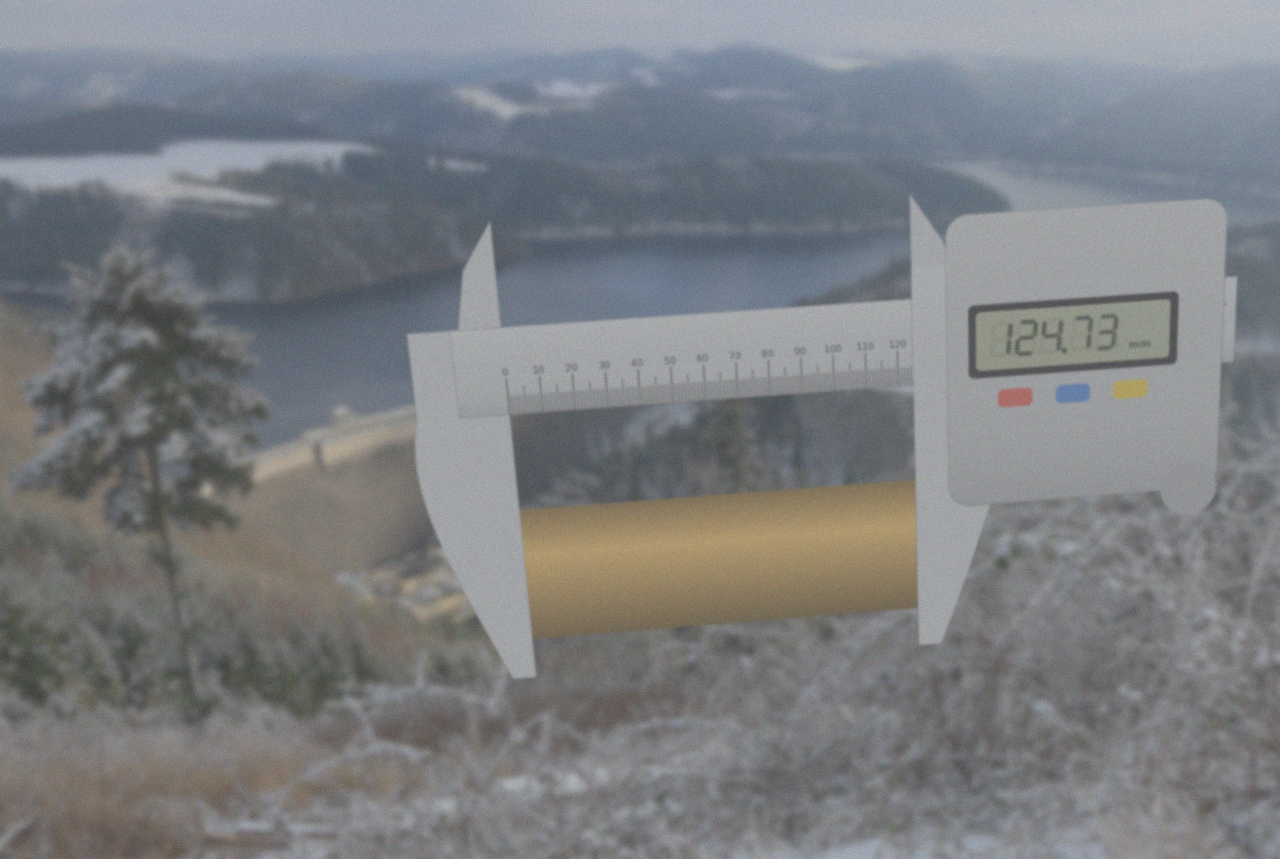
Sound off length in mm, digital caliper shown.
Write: 124.73 mm
